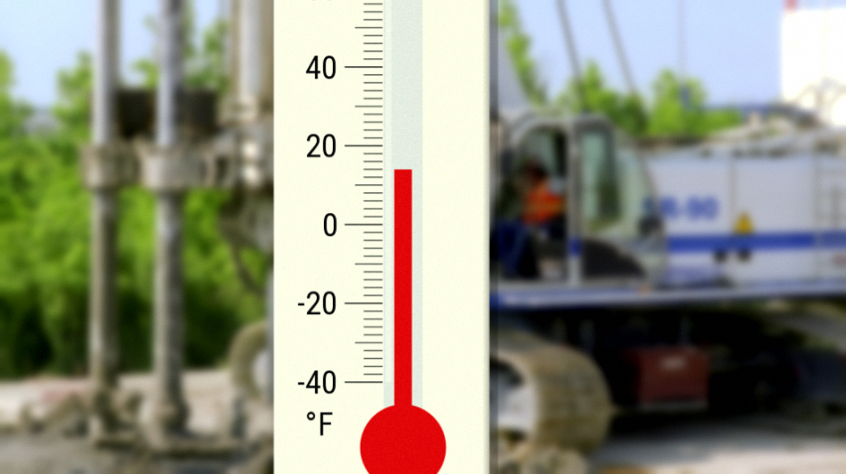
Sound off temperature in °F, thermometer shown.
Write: 14 °F
